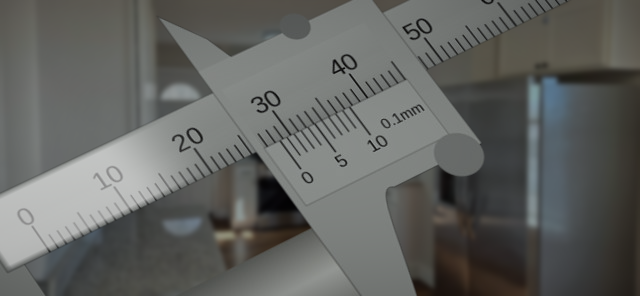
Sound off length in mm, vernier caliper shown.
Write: 28.6 mm
